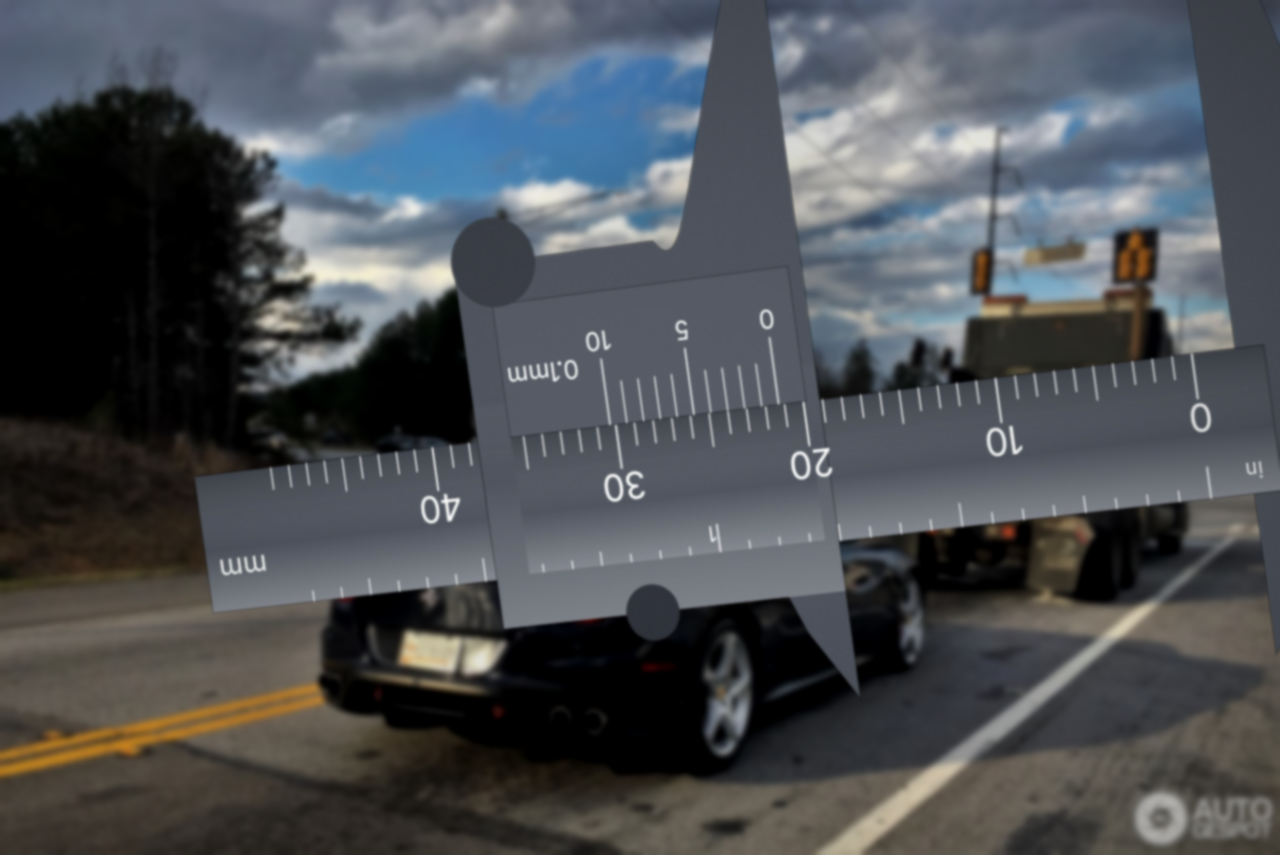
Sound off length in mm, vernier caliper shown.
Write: 21.3 mm
